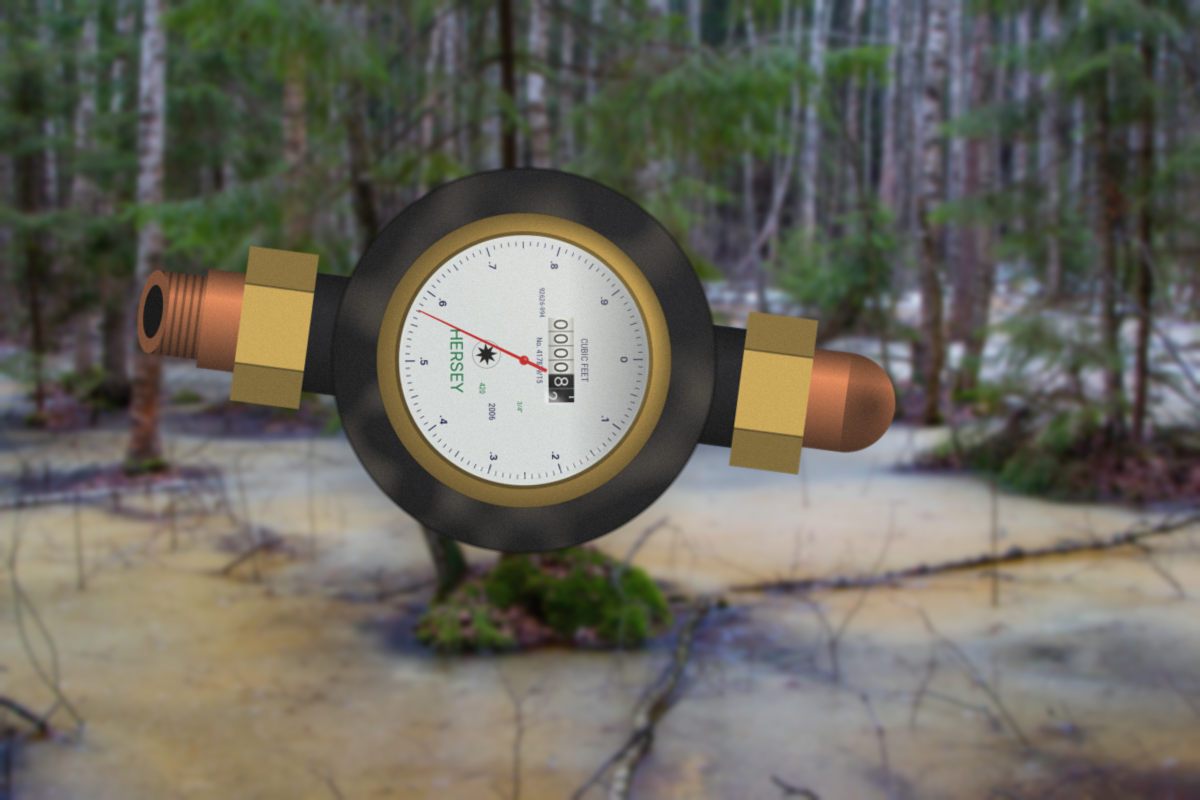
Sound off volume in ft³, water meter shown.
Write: 81.57 ft³
